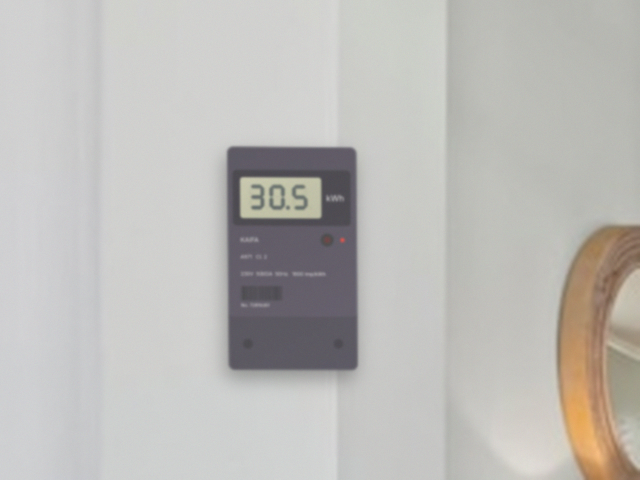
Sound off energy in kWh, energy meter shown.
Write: 30.5 kWh
